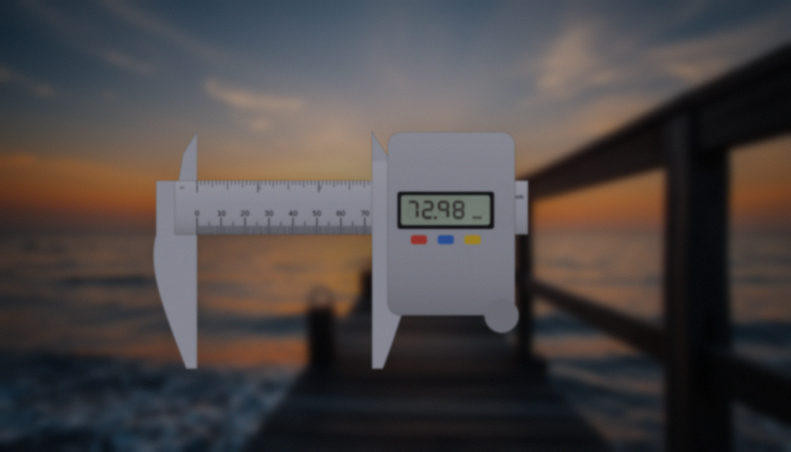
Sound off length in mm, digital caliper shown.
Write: 72.98 mm
